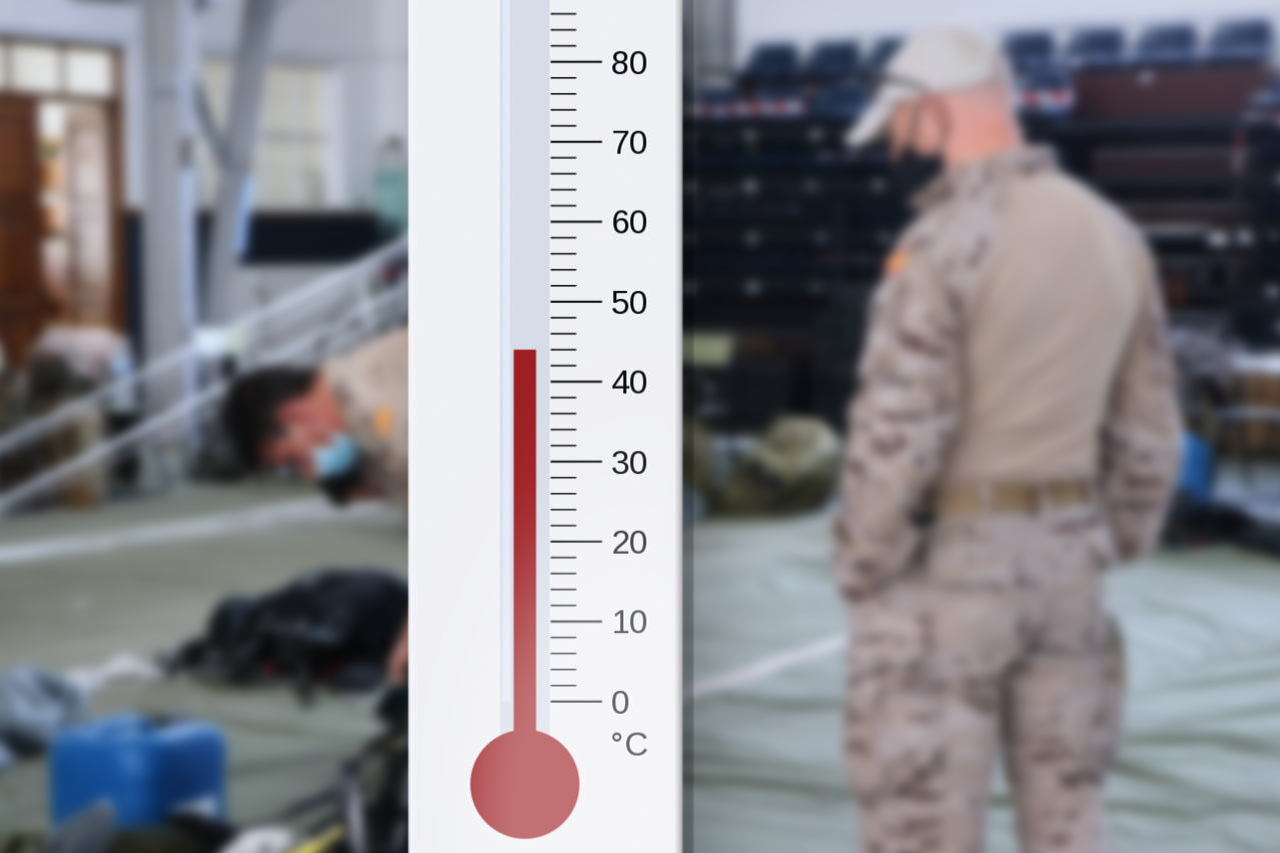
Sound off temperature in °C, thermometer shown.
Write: 44 °C
